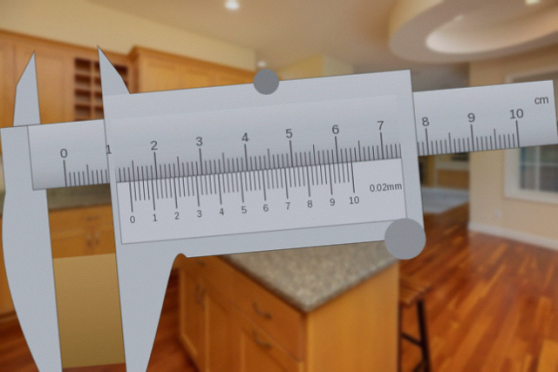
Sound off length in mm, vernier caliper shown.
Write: 14.0 mm
